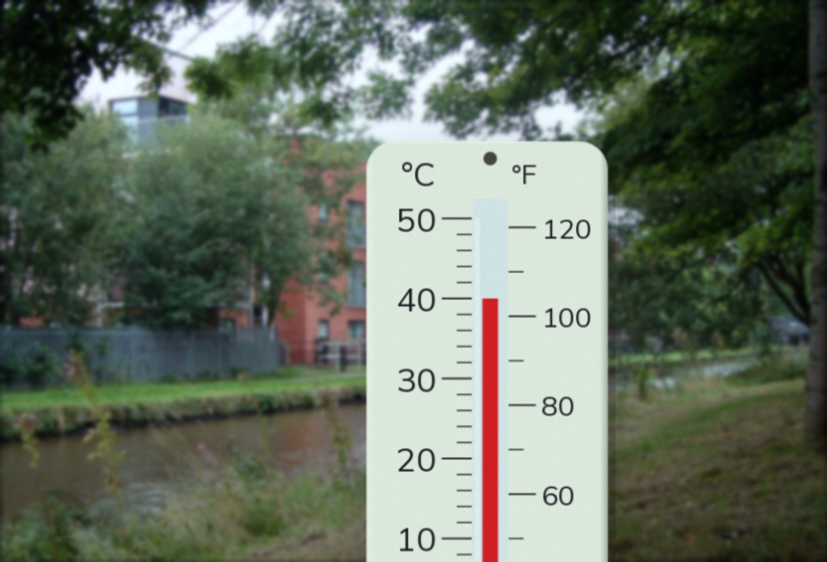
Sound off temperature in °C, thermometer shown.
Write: 40 °C
